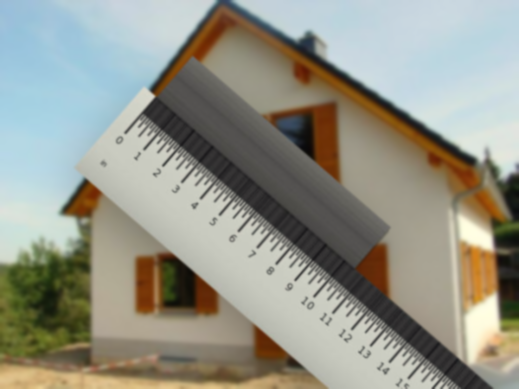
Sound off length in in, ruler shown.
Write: 10.5 in
